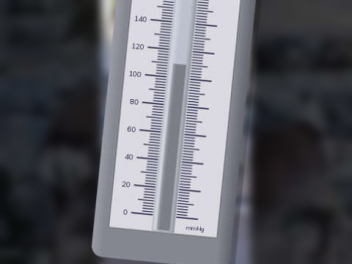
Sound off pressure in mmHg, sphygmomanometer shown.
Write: 110 mmHg
